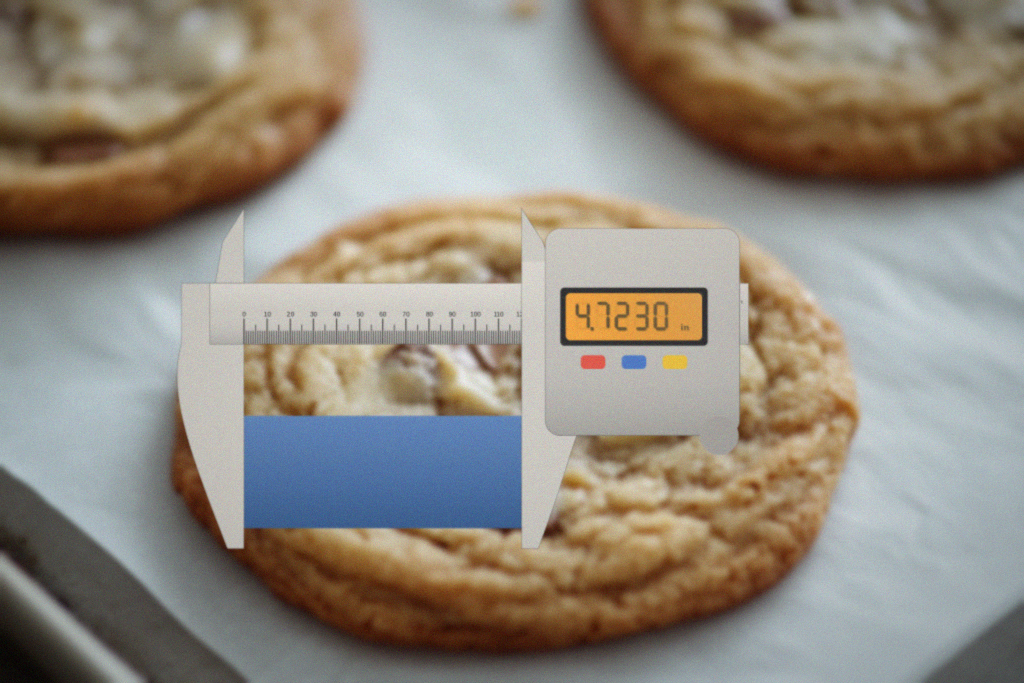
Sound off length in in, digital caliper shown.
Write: 4.7230 in
